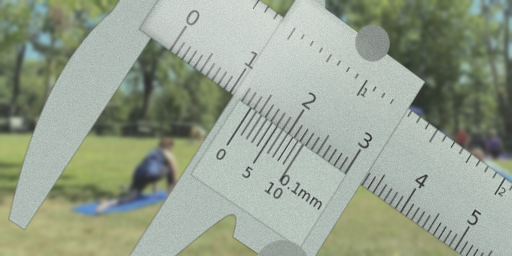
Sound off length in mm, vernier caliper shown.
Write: 13.6 mm
